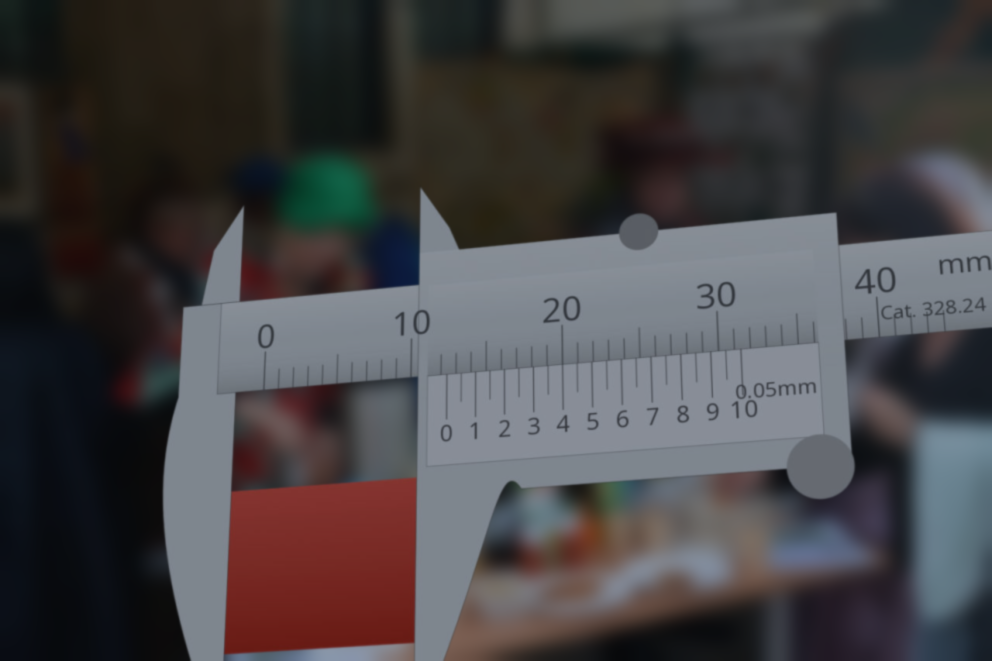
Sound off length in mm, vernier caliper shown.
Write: 12.4 mm
